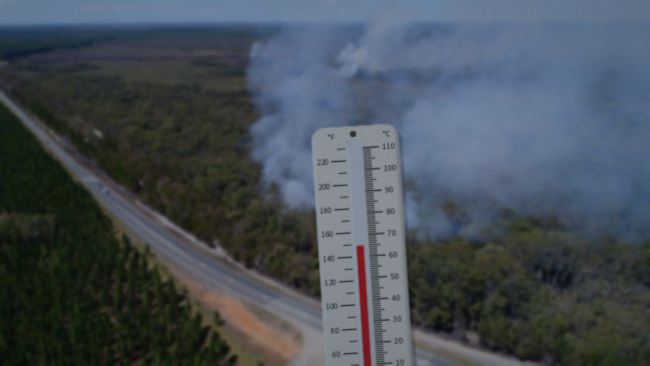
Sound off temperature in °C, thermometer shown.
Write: 65 °C
